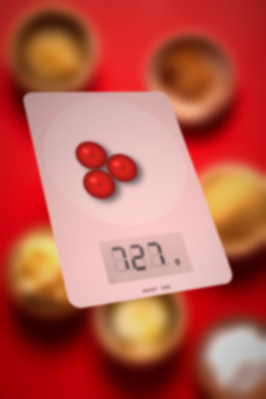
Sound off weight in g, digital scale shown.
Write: 727 g
